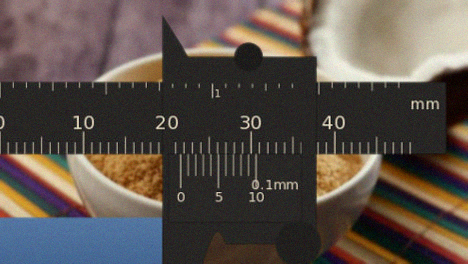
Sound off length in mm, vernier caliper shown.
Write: 21.6 mm
